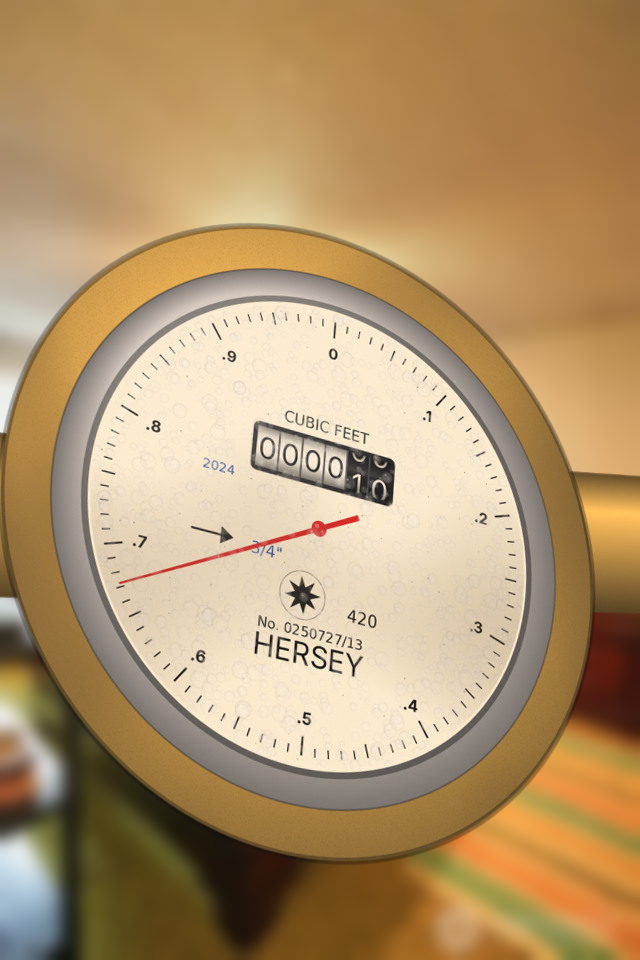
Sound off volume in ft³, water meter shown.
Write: 9.67 ft³
